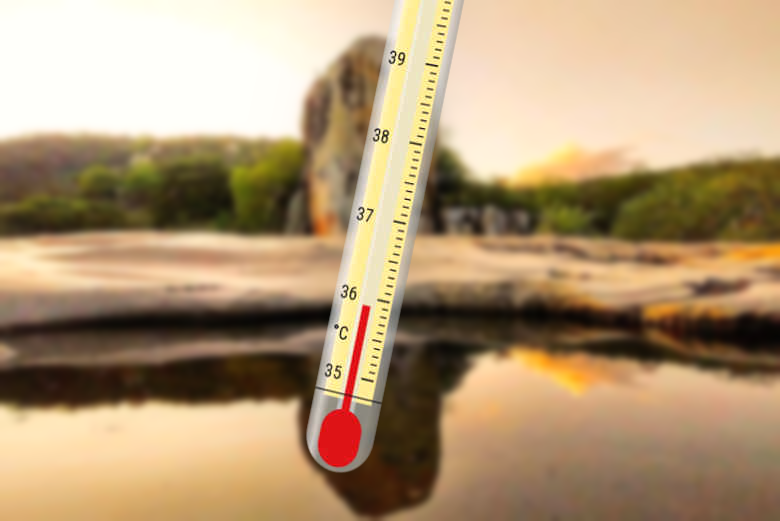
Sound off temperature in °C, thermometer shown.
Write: 35.9 °C
